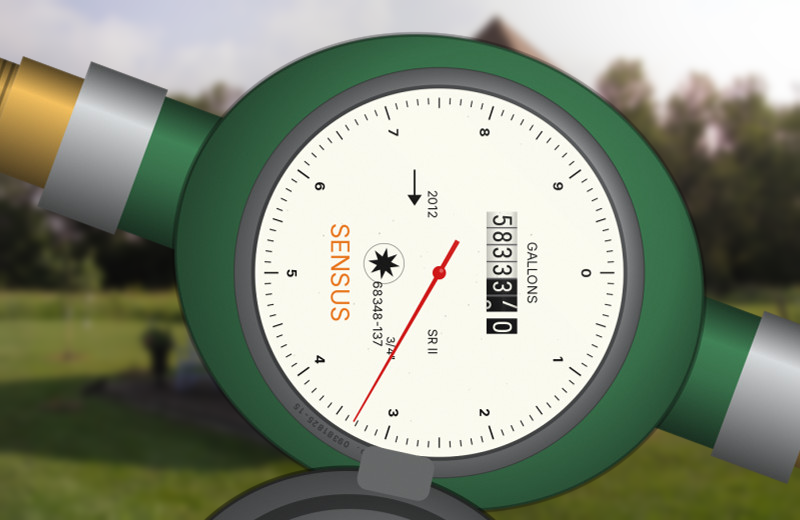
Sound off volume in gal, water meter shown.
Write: 5833373.3 gal
